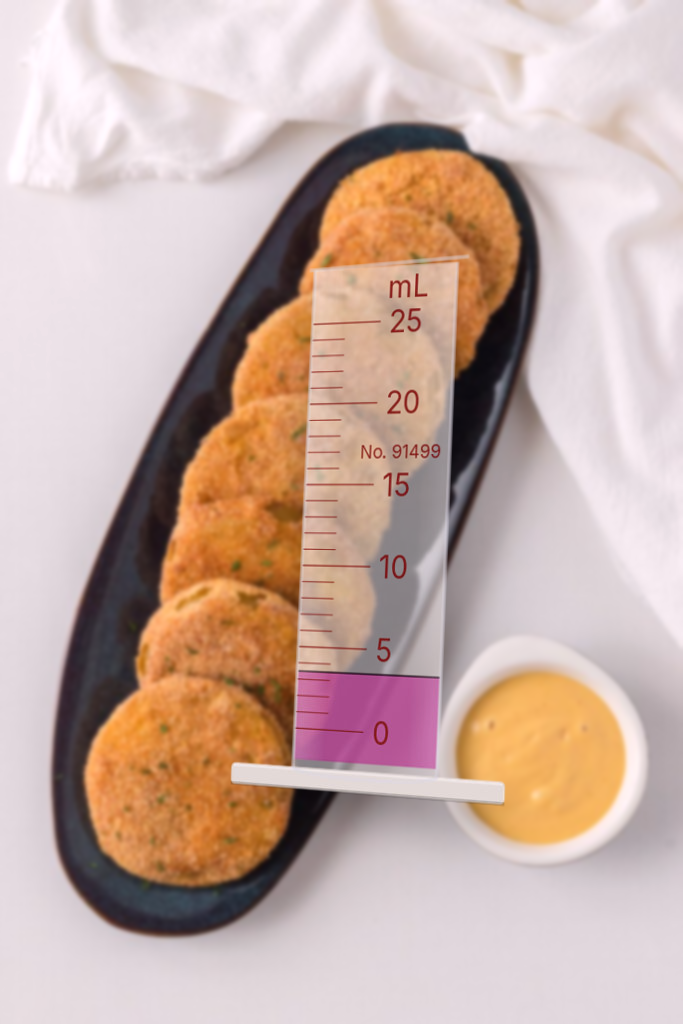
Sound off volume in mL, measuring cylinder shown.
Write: 3.5 mL
